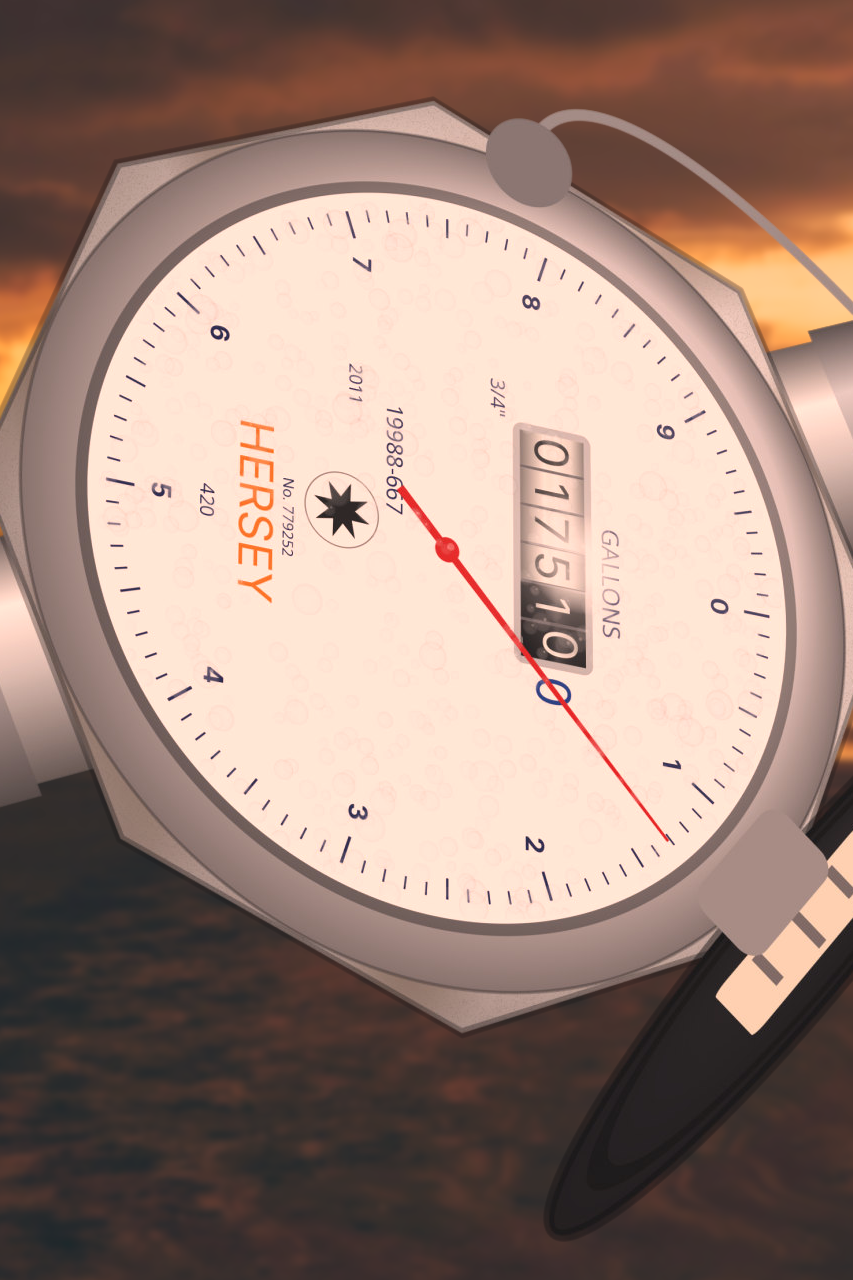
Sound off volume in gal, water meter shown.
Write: 175101.3 gal
